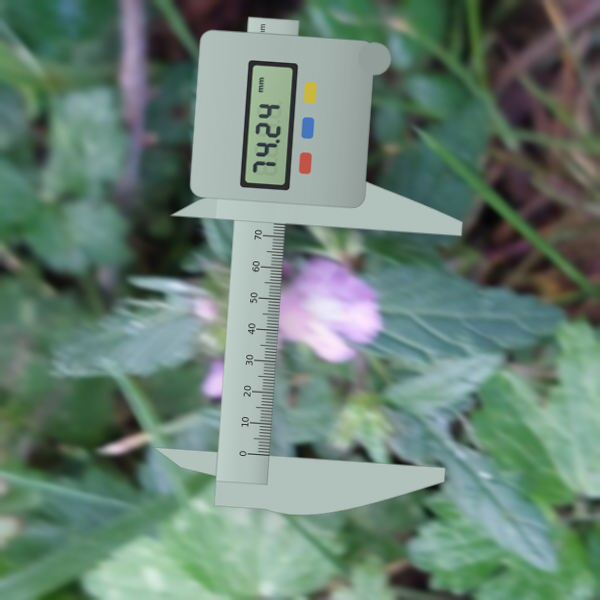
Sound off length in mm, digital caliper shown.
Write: 74.24 mm
